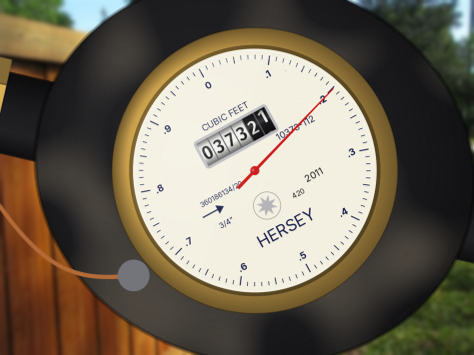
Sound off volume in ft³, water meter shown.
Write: 37321.20 ft³
